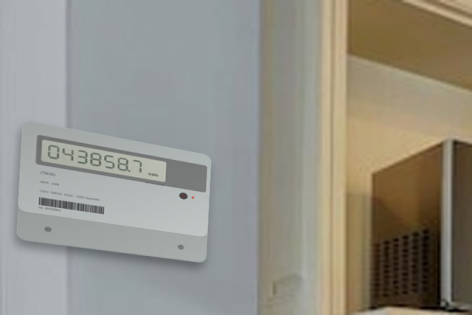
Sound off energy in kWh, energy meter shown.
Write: 43858.7 kWh
